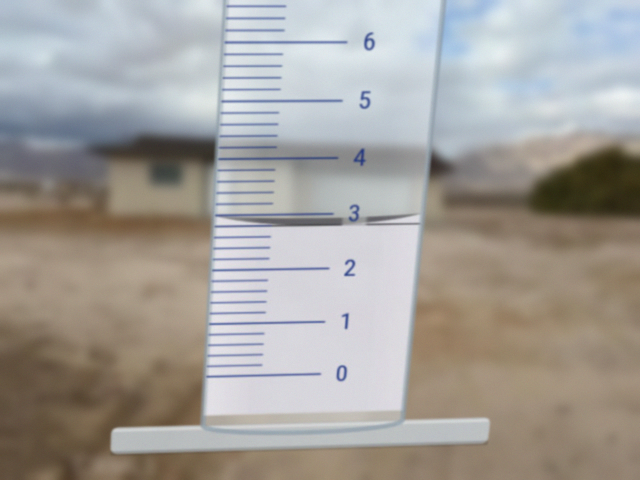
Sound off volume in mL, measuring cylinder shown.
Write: 2.8 mL
